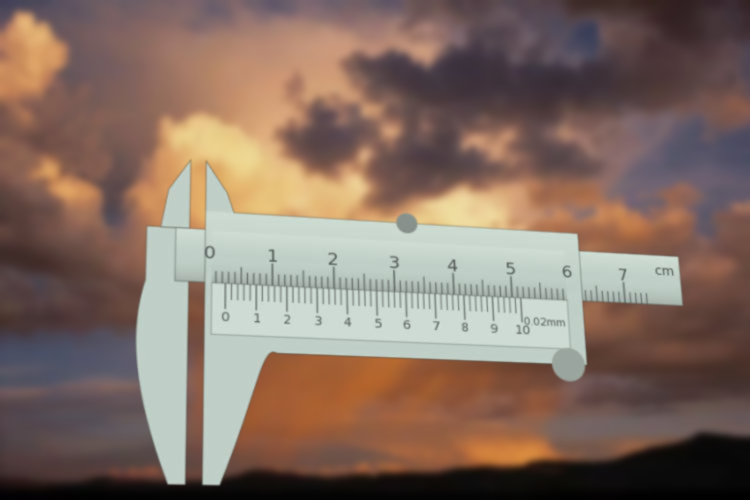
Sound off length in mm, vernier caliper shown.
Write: 2.5 mm
